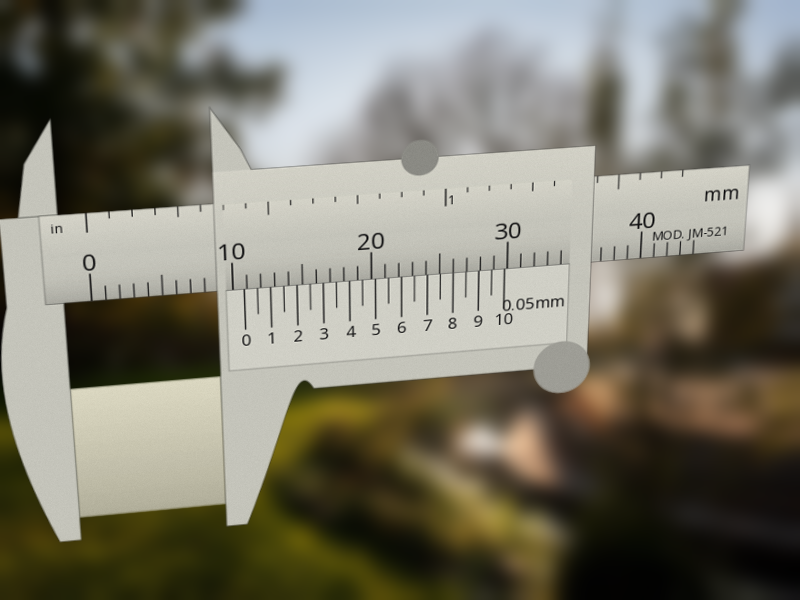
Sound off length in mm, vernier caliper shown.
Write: 10.8 mm
